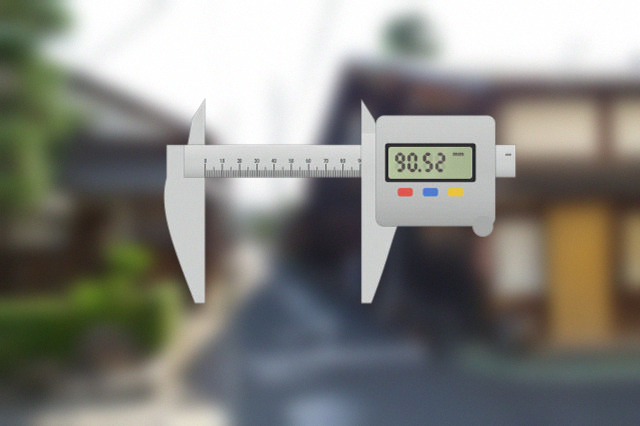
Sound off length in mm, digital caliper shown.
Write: 90.52 mm
